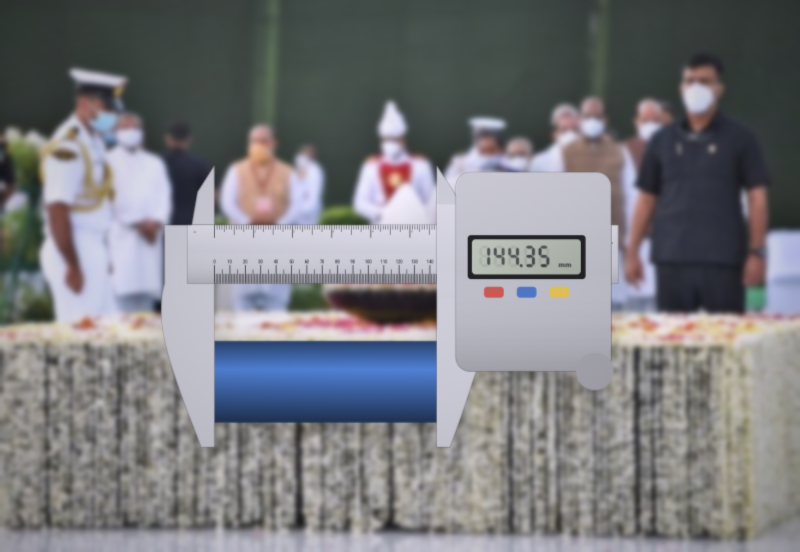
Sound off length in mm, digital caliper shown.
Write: 144.35 mm
